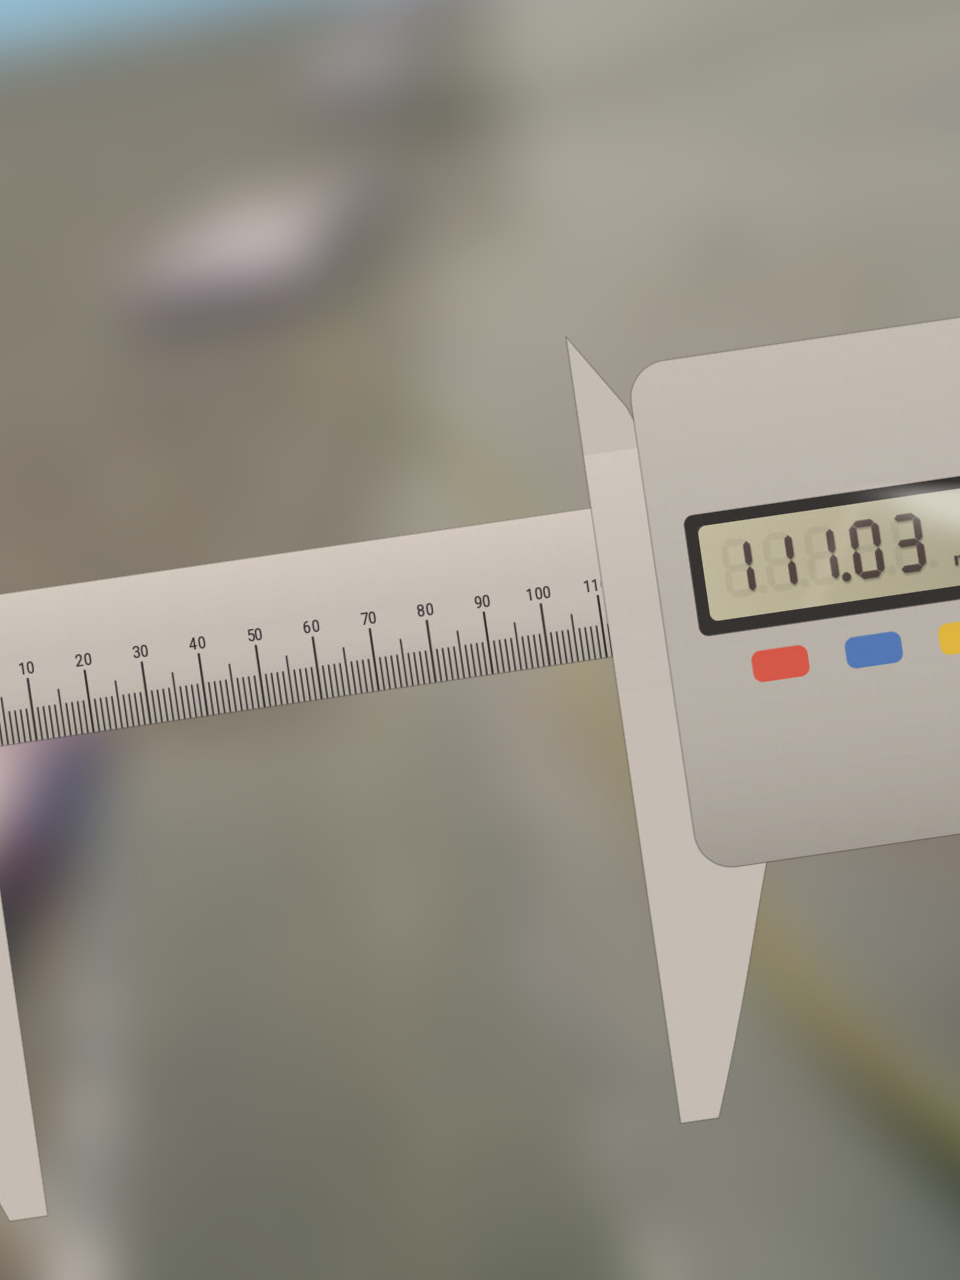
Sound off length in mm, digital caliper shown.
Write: 111.03 mm
